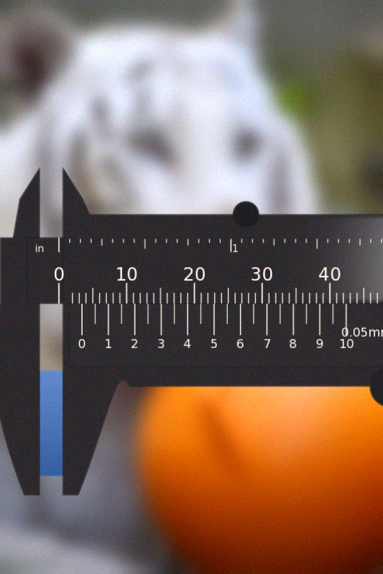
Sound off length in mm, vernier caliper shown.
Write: 3.4 mm
